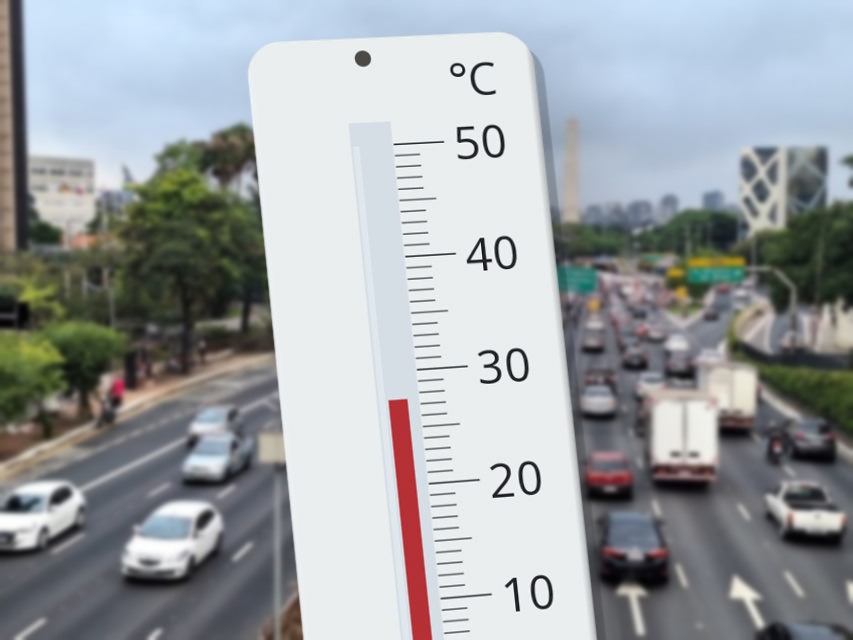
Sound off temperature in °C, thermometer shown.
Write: 27.5 °C
